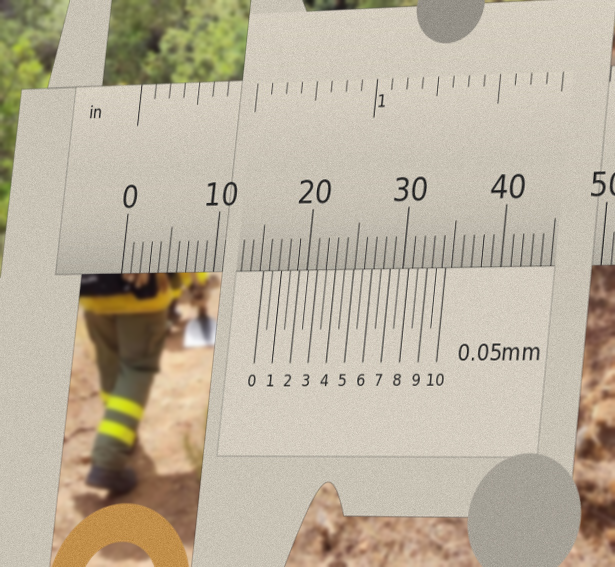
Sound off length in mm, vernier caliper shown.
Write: 15.4 mm
